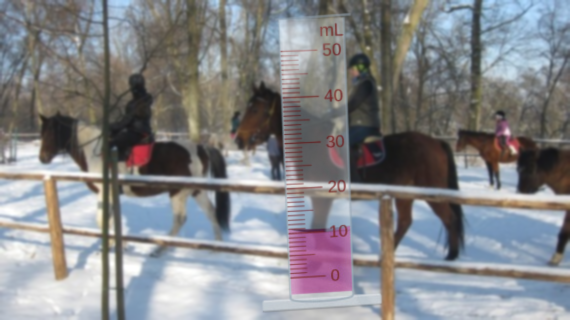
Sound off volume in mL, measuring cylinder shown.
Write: 10 mL
